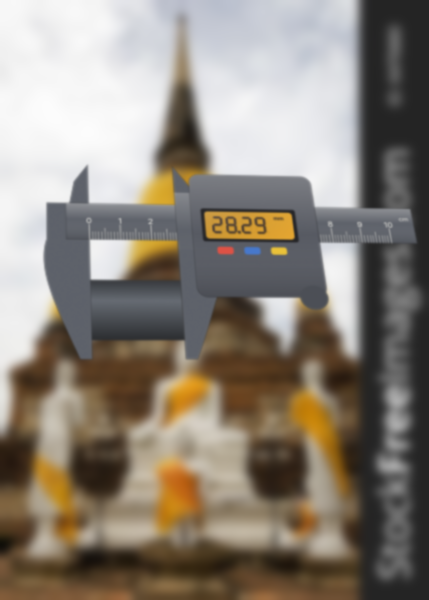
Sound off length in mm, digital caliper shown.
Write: 28.29 mm
